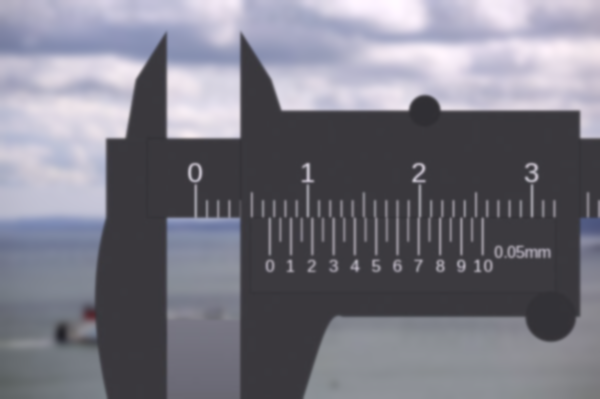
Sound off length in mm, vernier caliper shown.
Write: 6.6 mm
